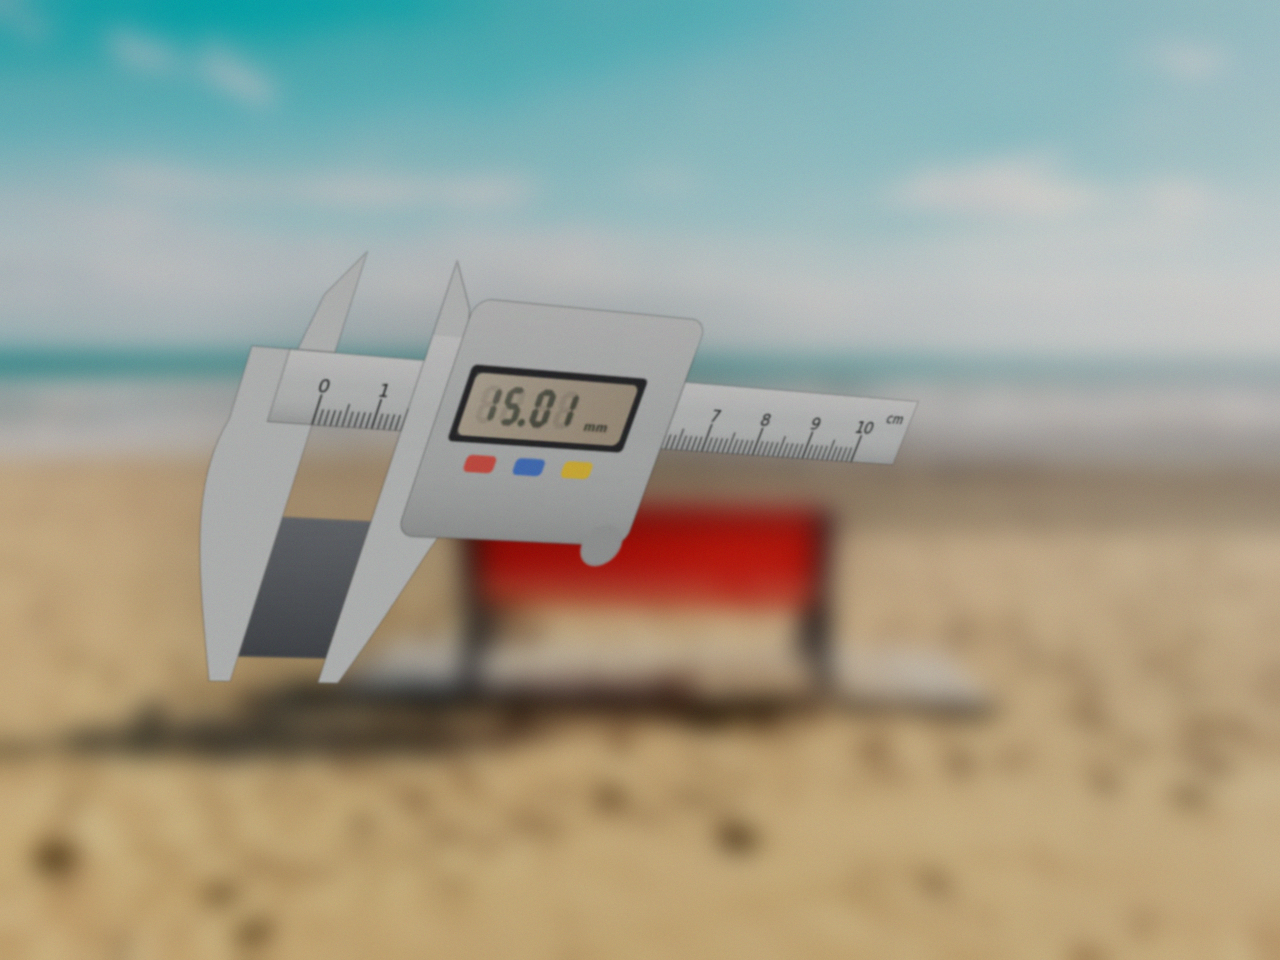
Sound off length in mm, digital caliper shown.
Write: 15.01 mm
